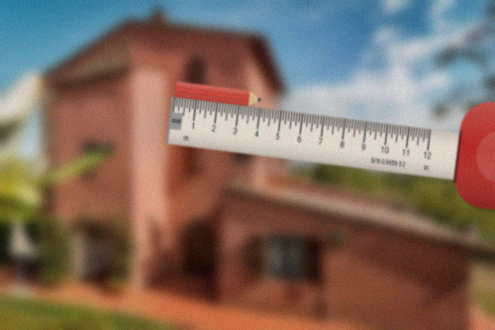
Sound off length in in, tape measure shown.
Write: 4 in
